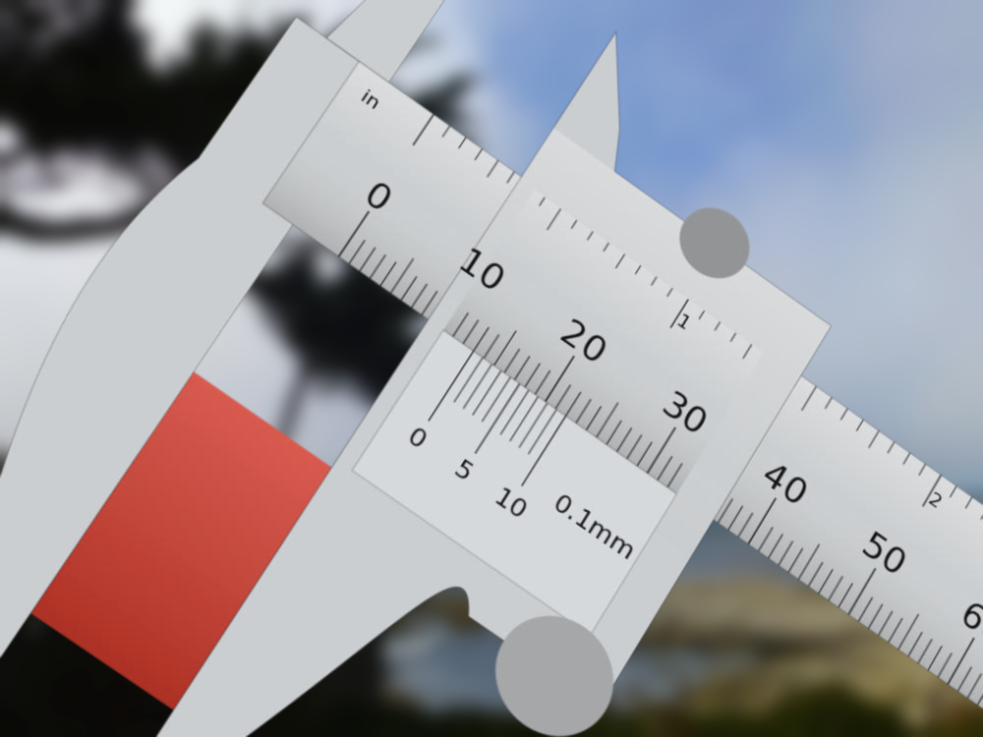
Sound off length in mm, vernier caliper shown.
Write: 13.0 mm
